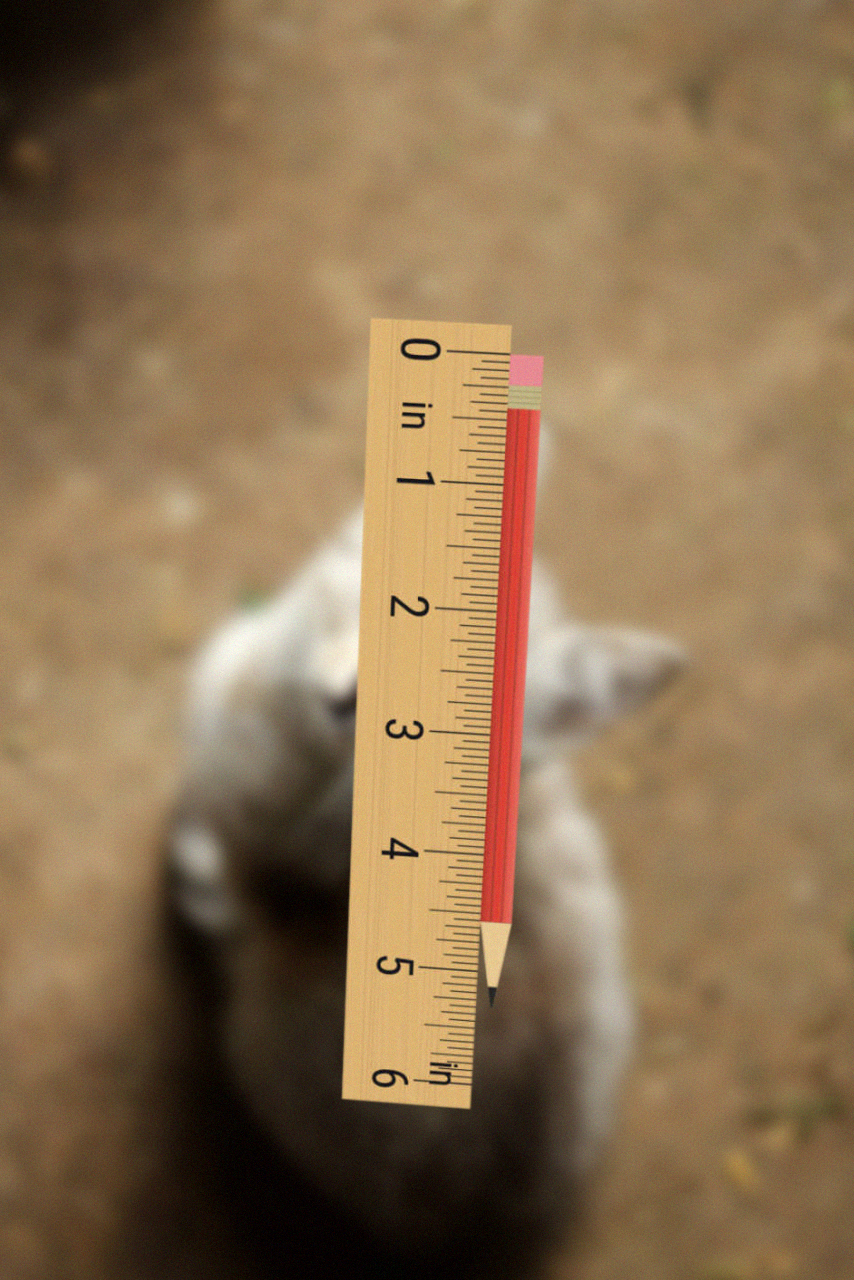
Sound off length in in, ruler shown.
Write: 5.3125 in
